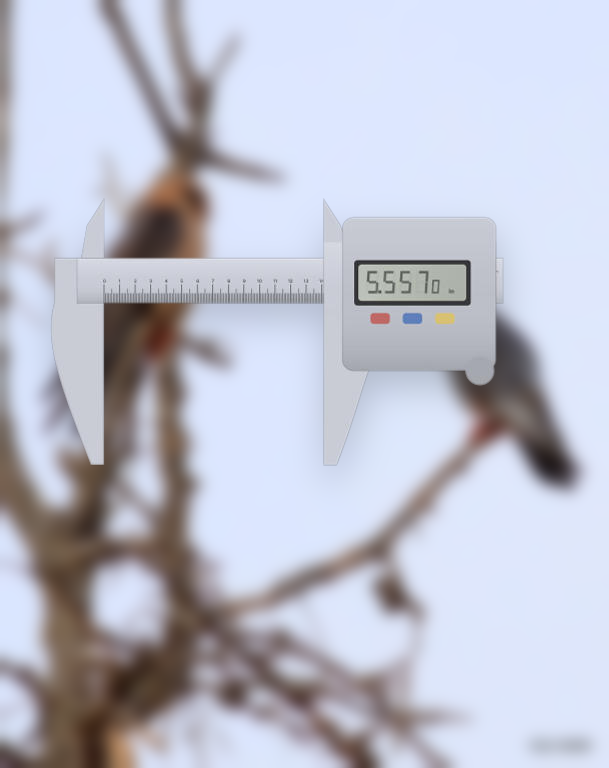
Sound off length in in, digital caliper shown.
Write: 5.5570 in
